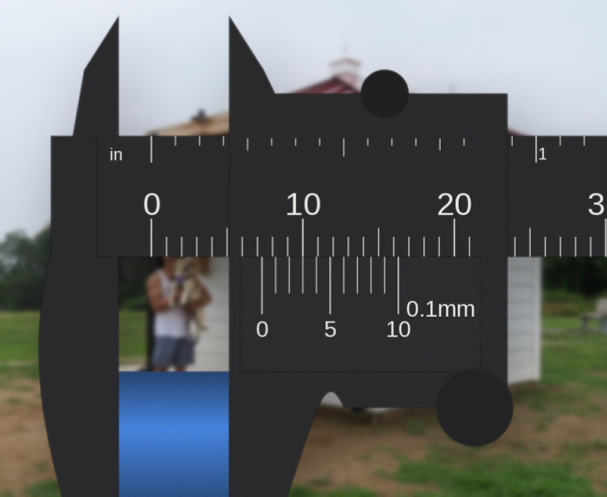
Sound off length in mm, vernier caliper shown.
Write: 7.3 mm
